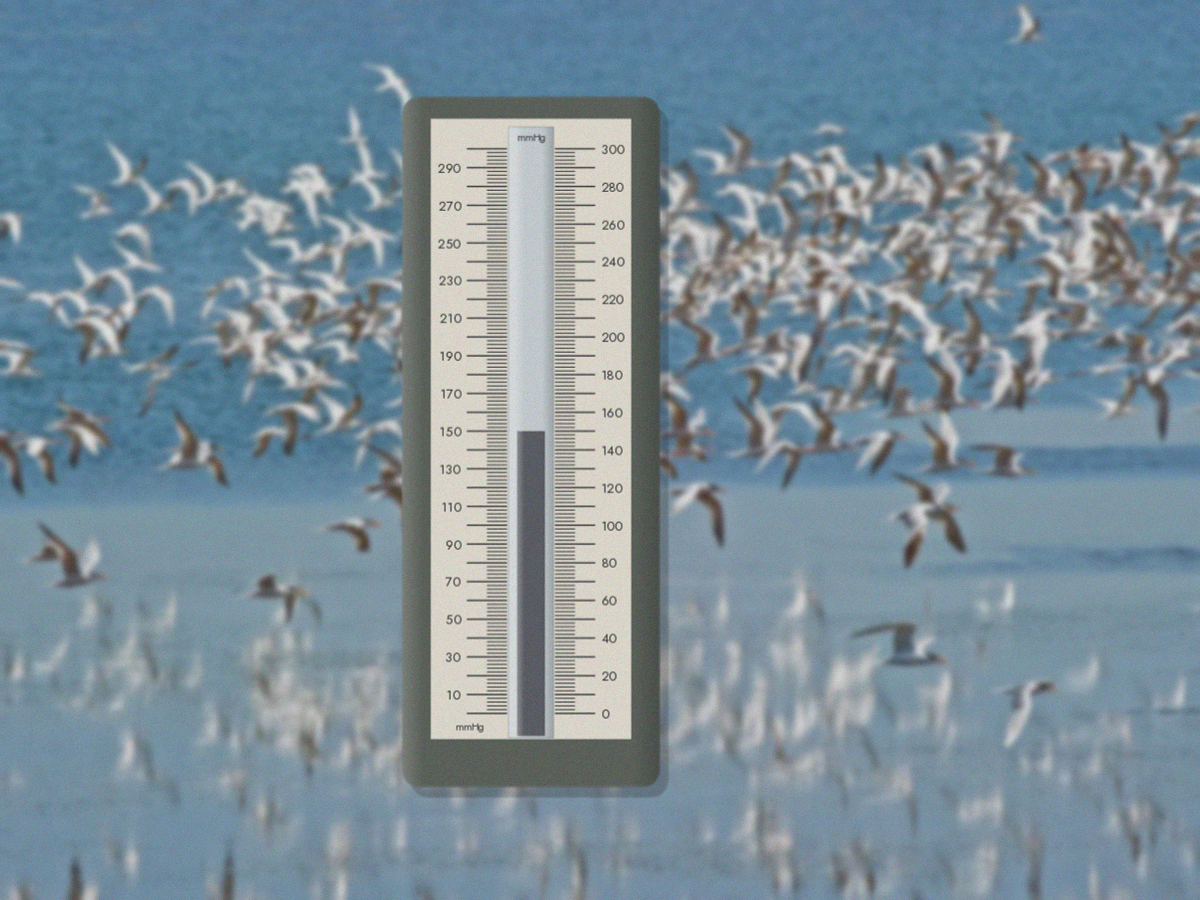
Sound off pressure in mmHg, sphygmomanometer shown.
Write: 150 mmHg
